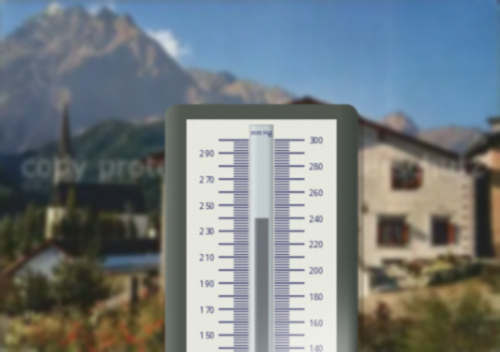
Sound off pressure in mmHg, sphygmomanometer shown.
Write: 240 mmHg
